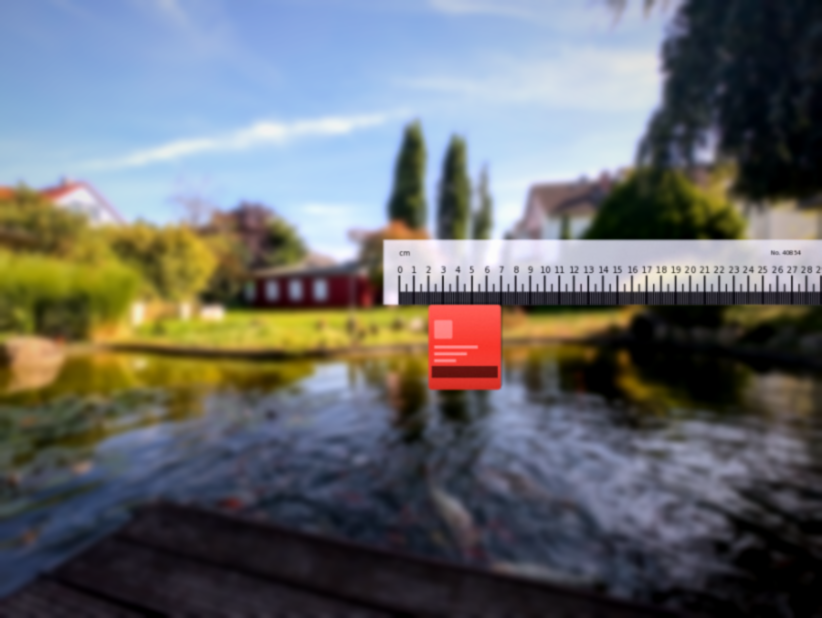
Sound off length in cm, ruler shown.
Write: 5 cm
